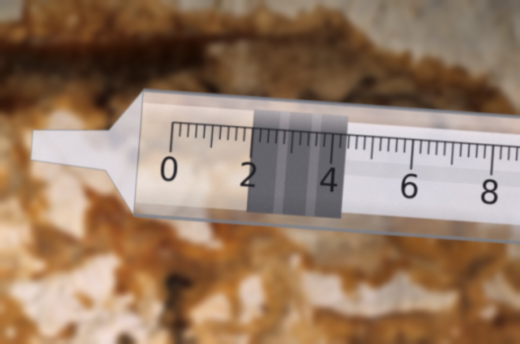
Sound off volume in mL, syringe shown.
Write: 2 mL
